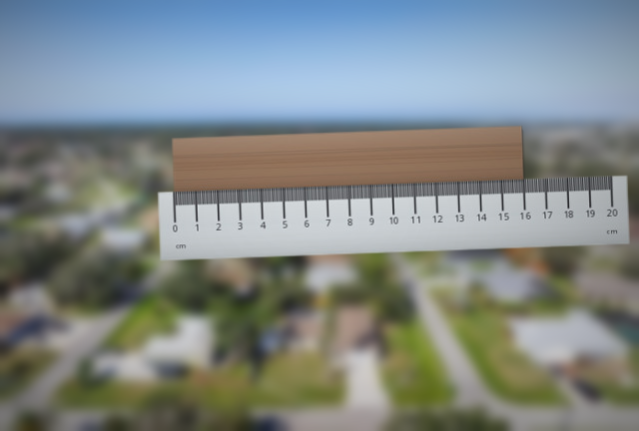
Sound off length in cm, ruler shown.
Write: 16 cm
